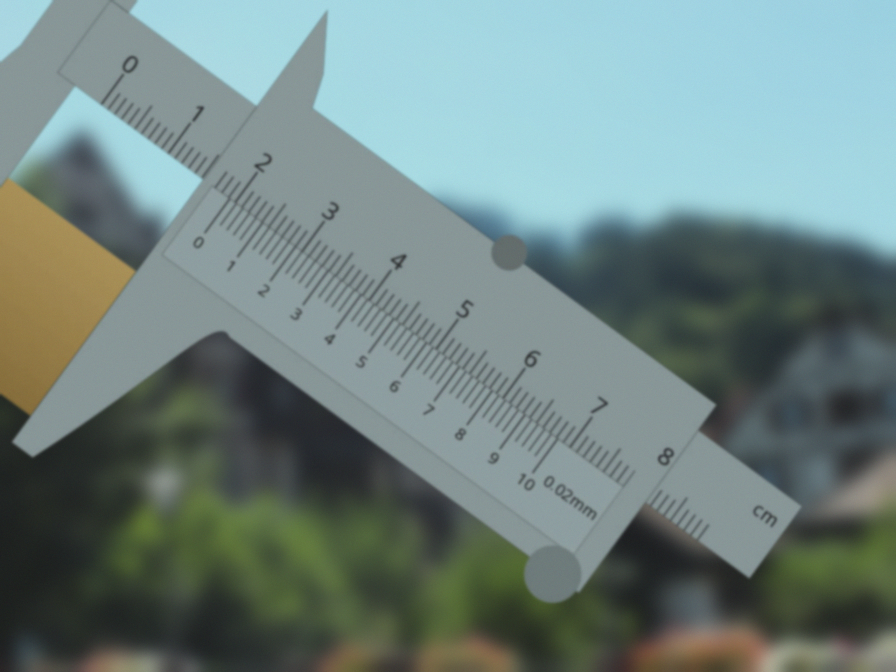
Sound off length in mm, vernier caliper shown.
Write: 19.2 mm
